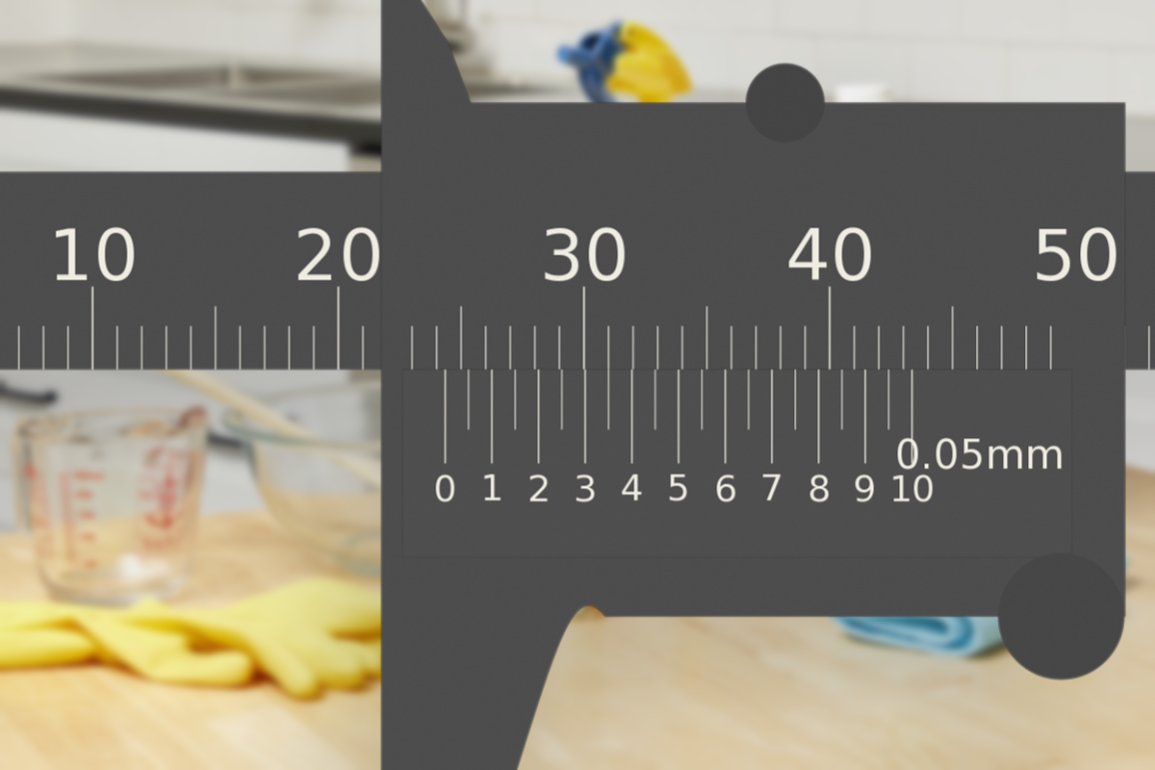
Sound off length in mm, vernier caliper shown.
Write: 24.35 mm
